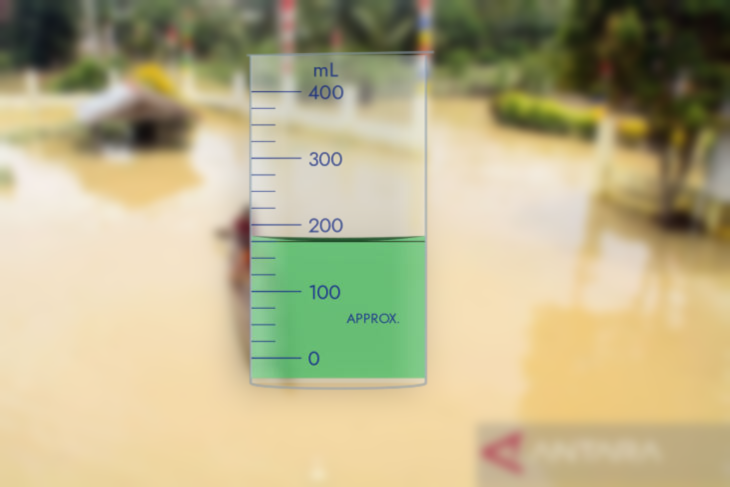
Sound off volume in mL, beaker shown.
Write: 175 mL
